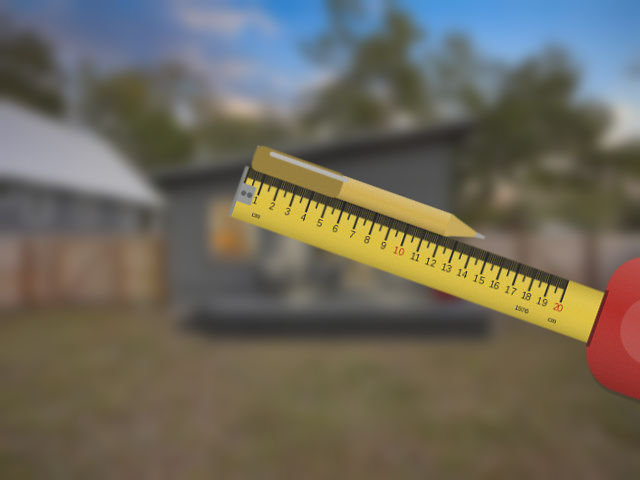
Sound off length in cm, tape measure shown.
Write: 14.5 cm
